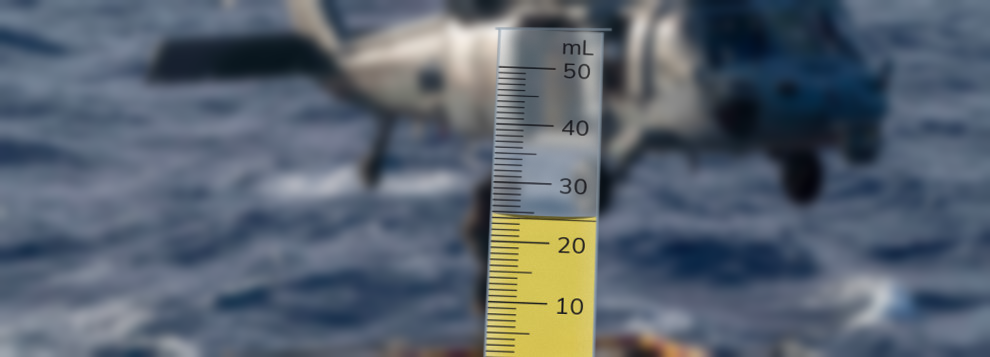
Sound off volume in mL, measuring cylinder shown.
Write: 24 mL
